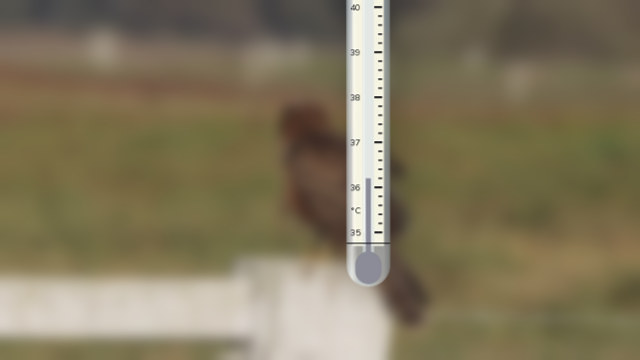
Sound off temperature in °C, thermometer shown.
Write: 36.2 °C
